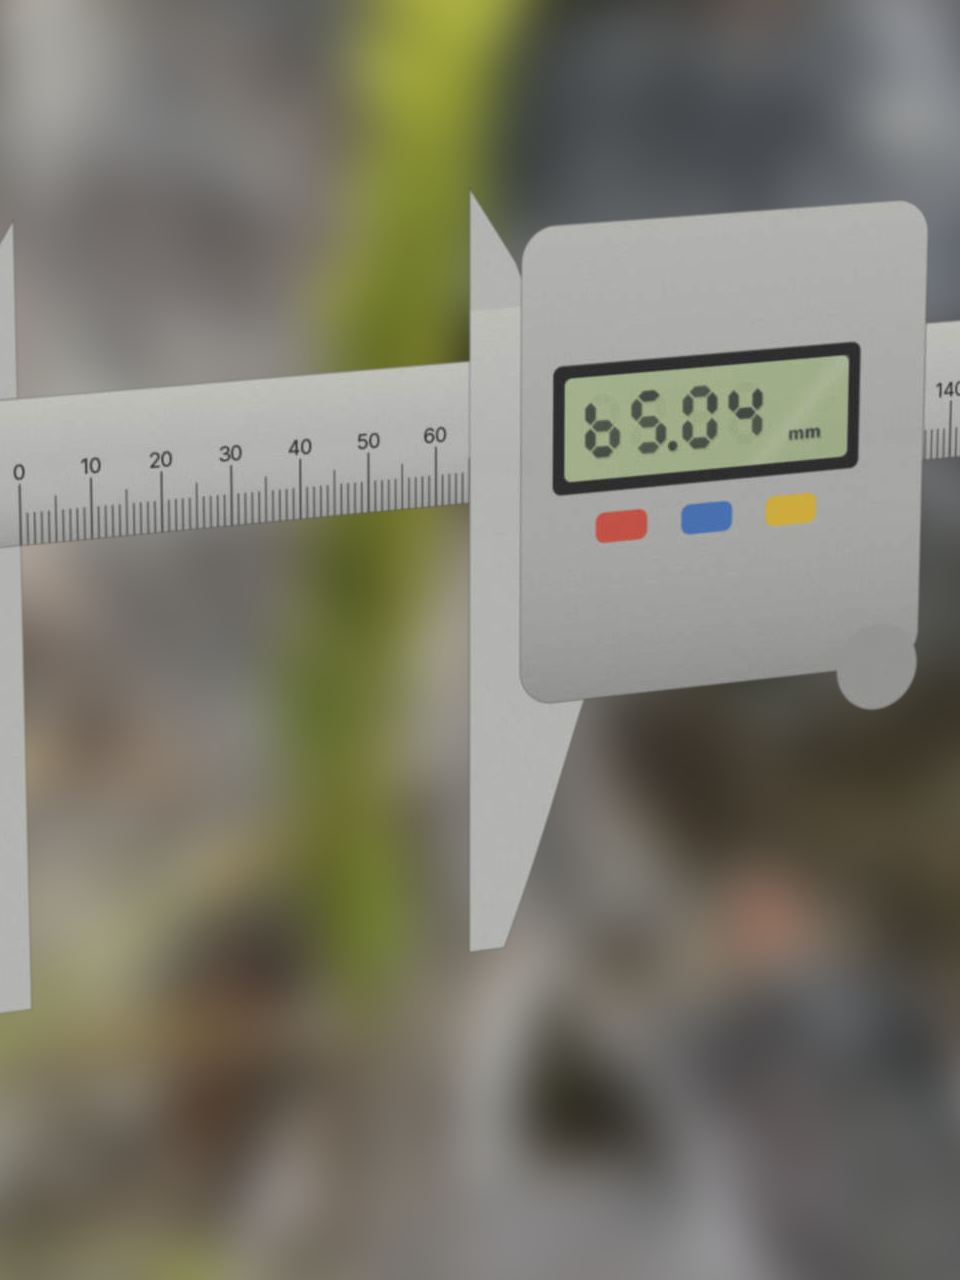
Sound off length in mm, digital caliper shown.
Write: 65.04 mm
